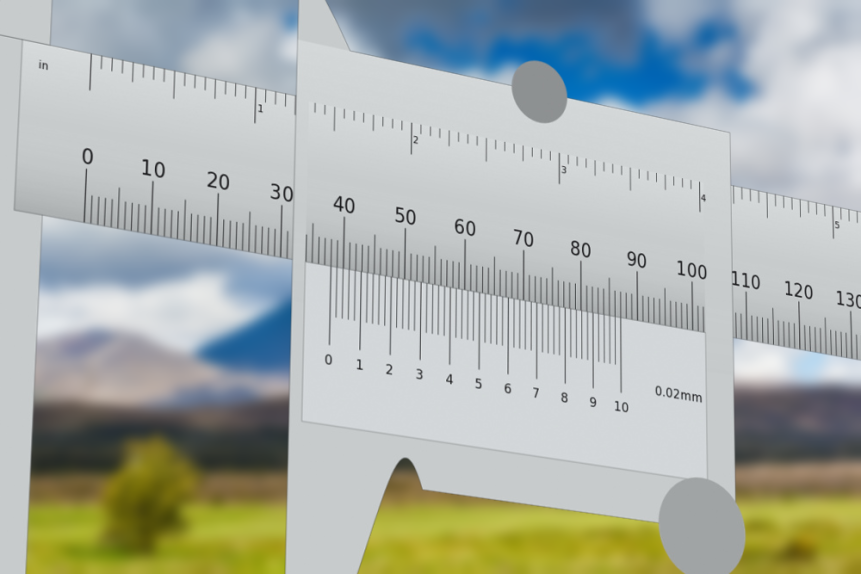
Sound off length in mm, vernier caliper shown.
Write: 38.0 mm
